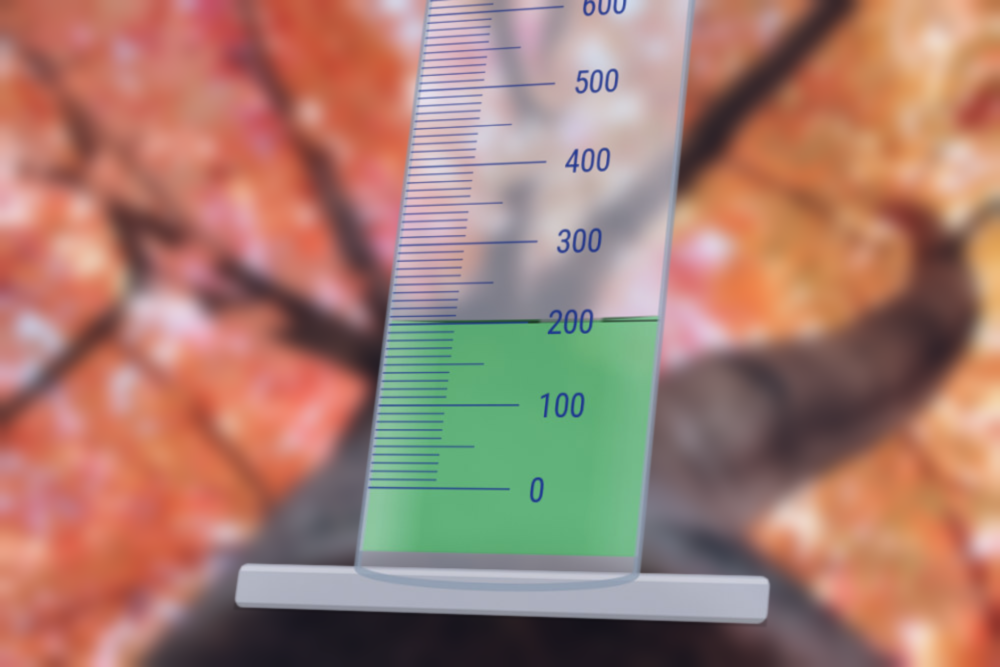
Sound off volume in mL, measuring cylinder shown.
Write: 200 mL
